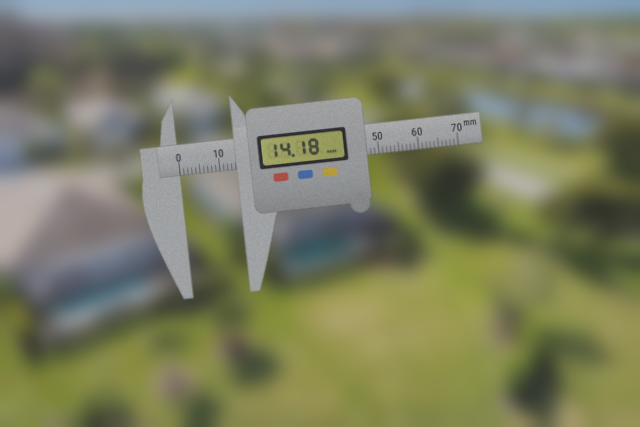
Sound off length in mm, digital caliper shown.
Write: 14.18 mm
